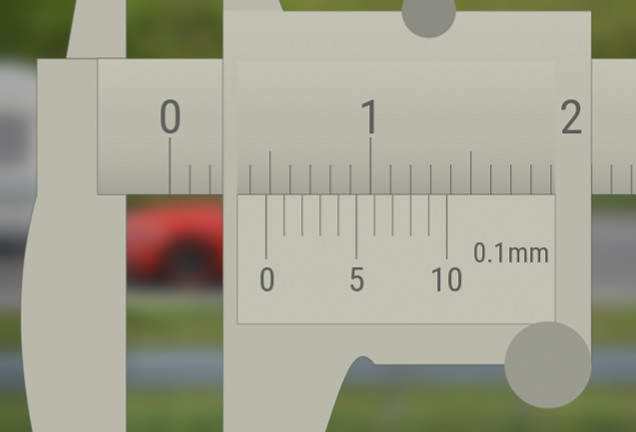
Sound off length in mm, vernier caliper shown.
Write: 4.8 mm
